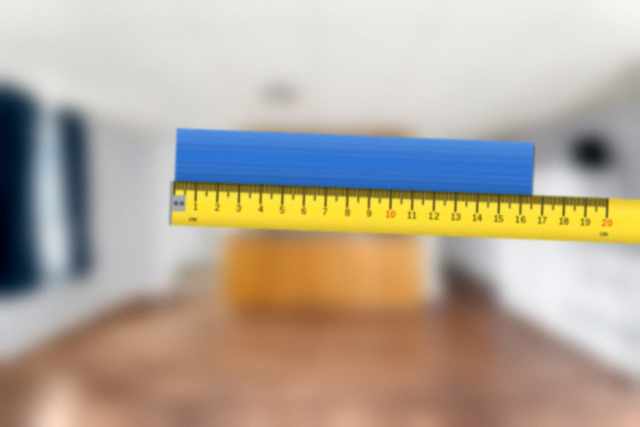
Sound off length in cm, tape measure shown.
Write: 16.5 cm
